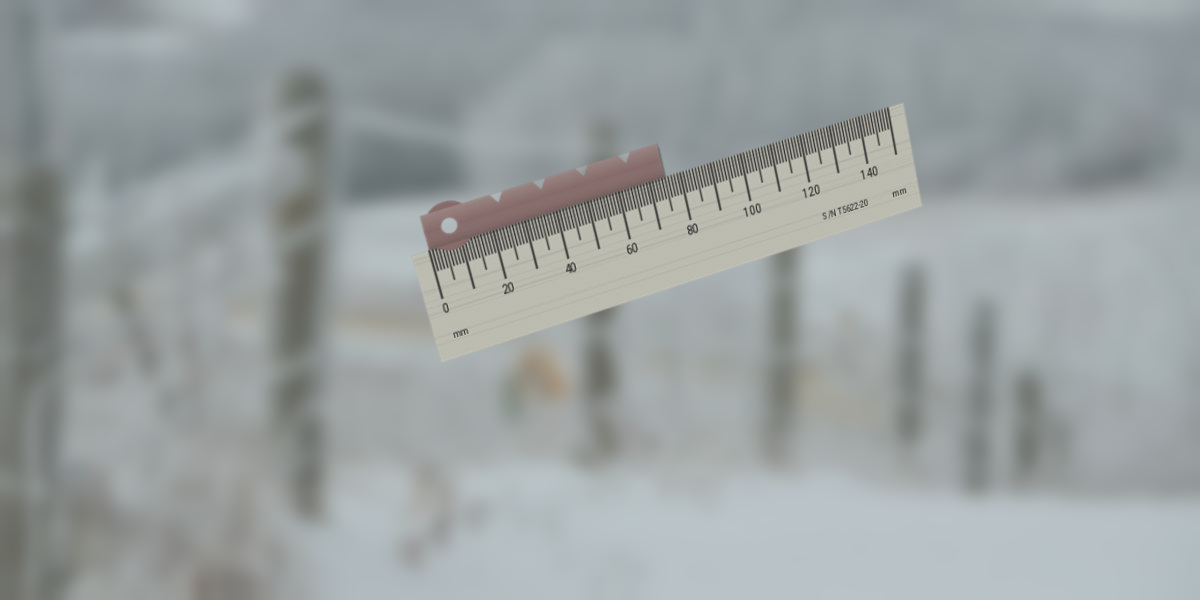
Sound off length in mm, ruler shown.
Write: 75 mm
